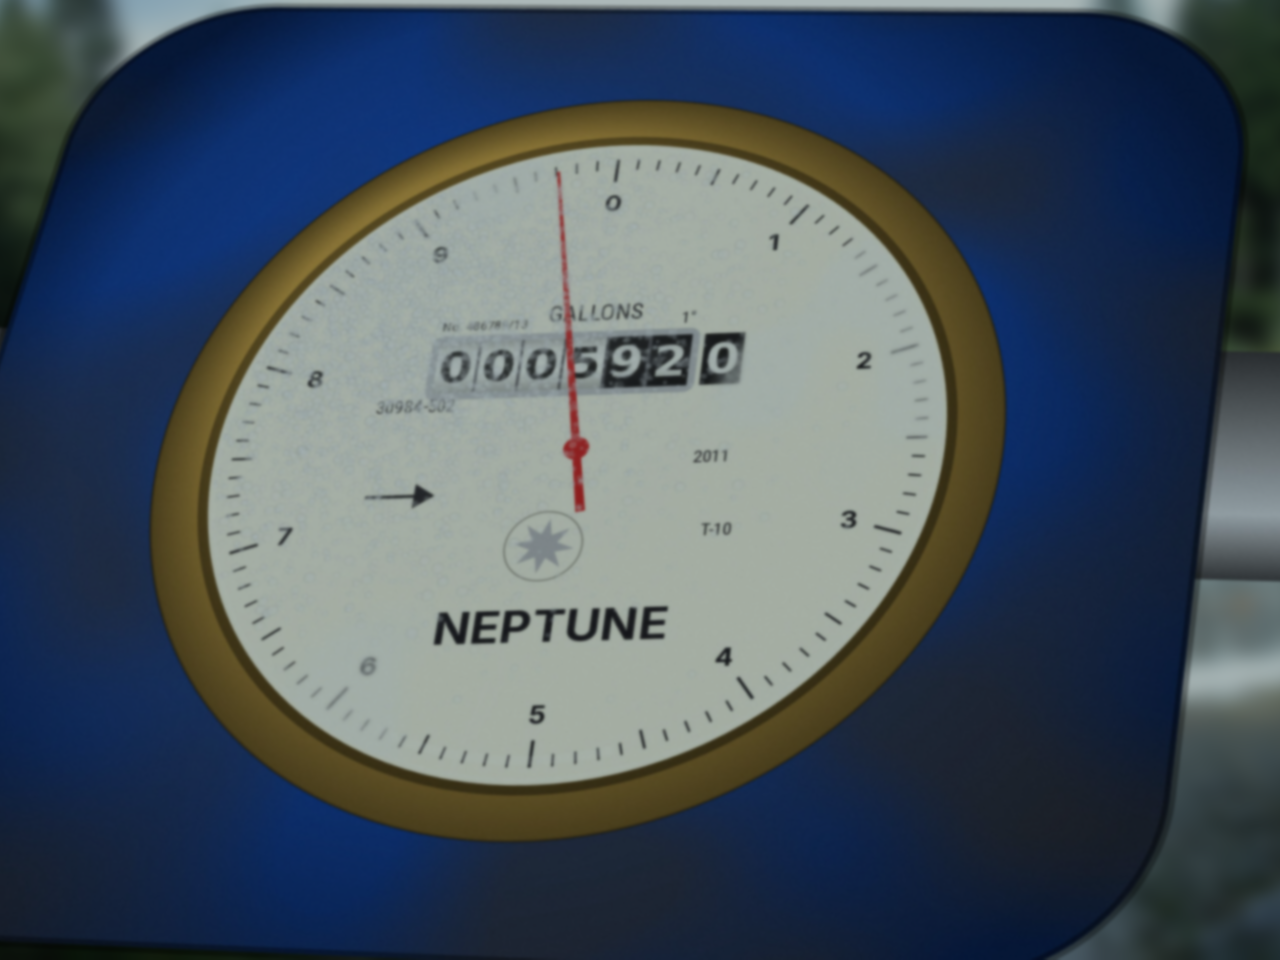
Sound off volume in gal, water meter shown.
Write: 5919.7 gal
